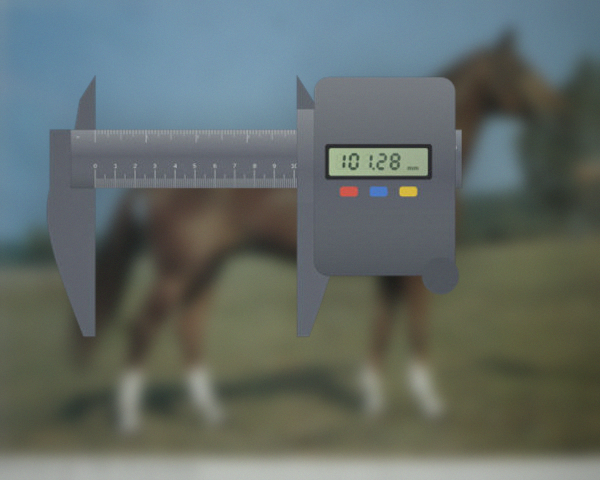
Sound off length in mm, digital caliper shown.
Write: 101.28 mm
